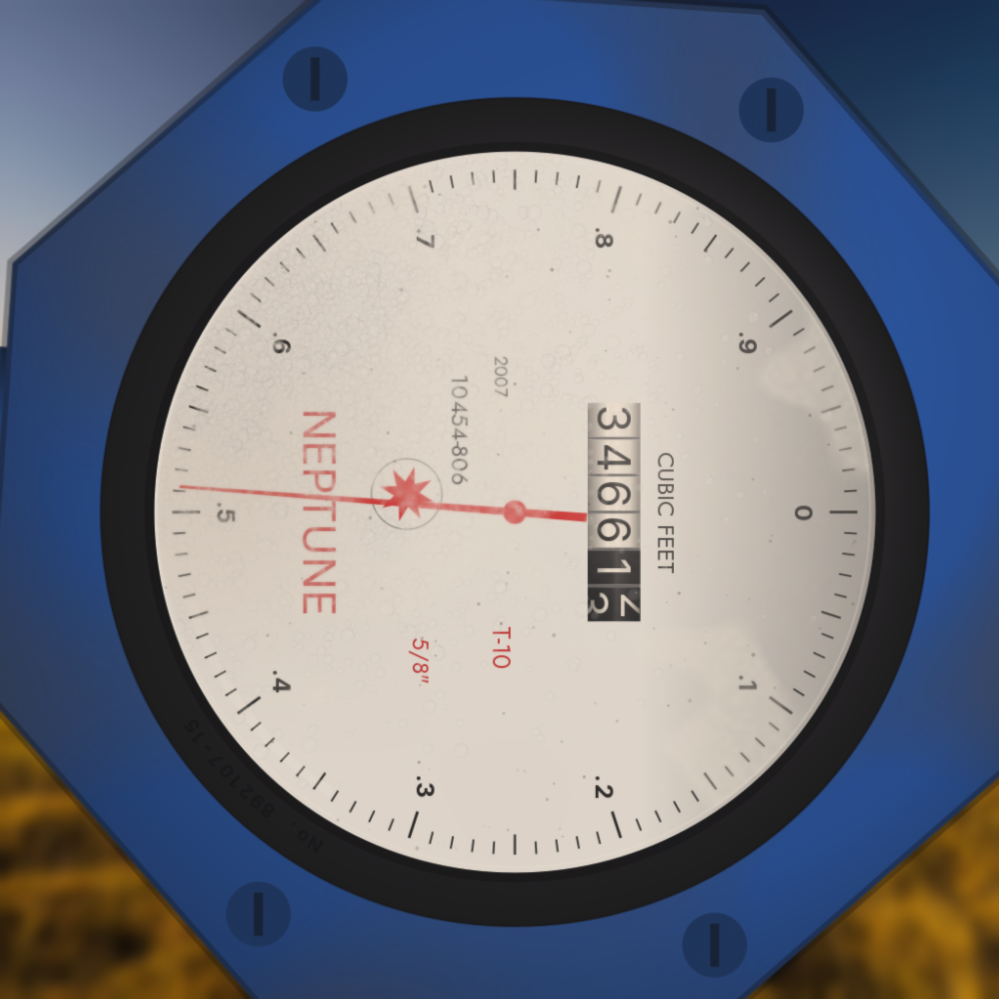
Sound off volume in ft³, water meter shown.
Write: 346612.51 ft³
